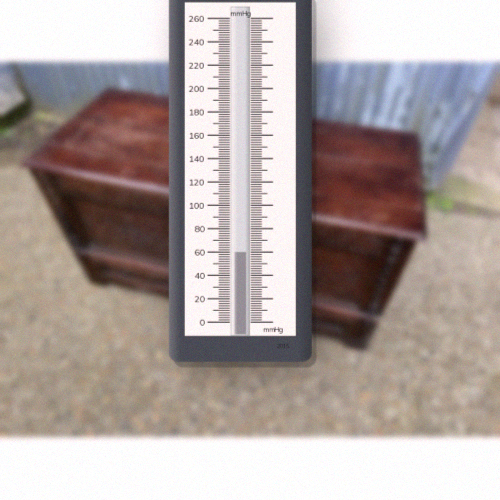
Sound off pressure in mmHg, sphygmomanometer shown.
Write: 60 mmHg
